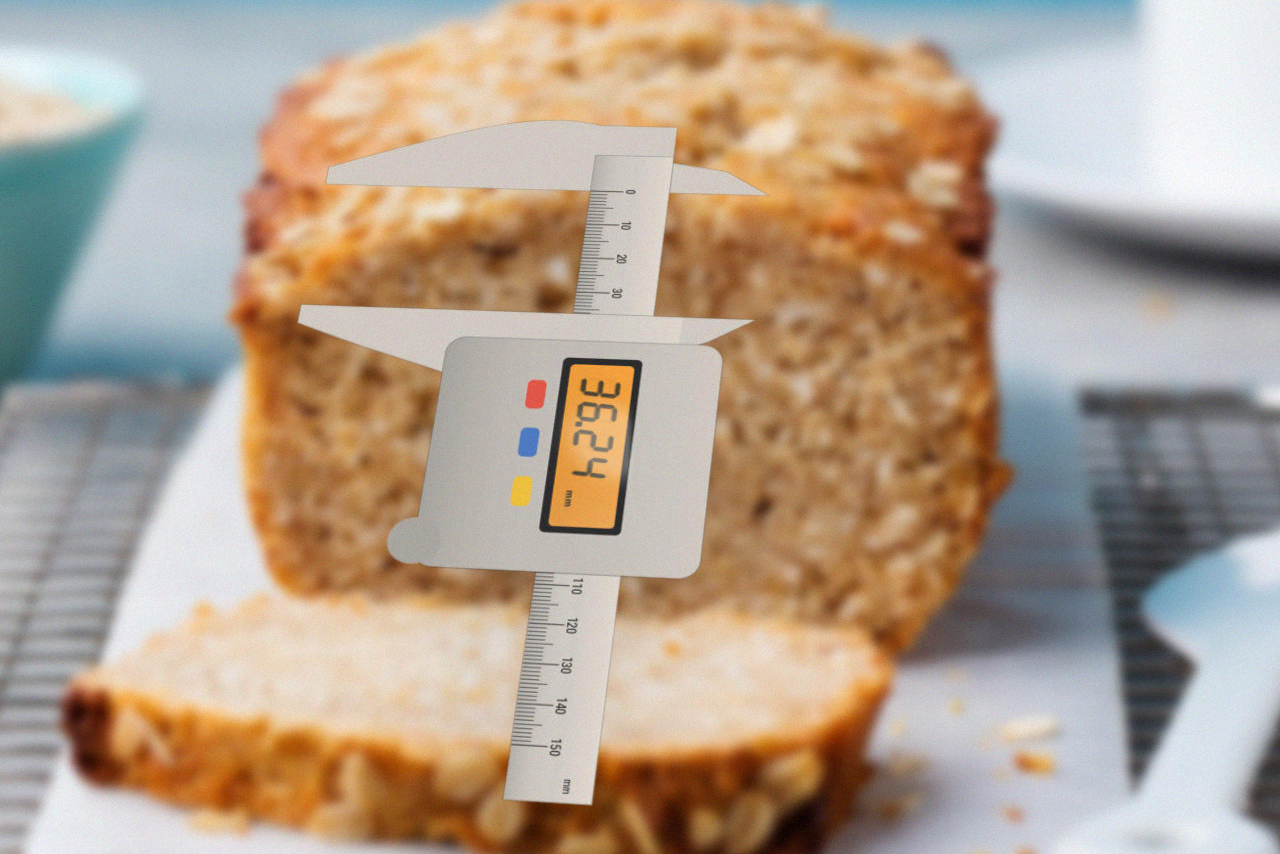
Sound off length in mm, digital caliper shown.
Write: 36.24 mm
